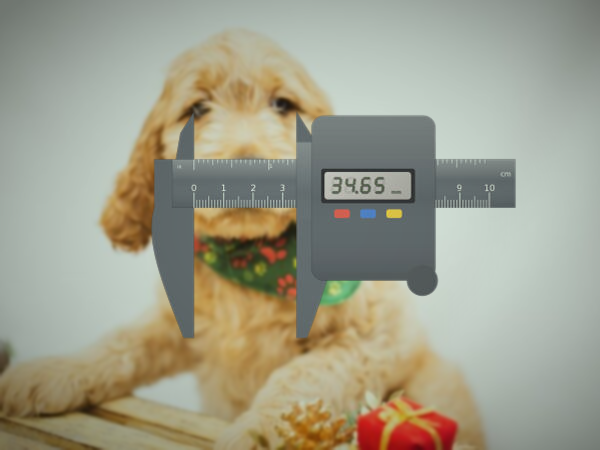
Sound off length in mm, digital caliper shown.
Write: 34.65 mm
